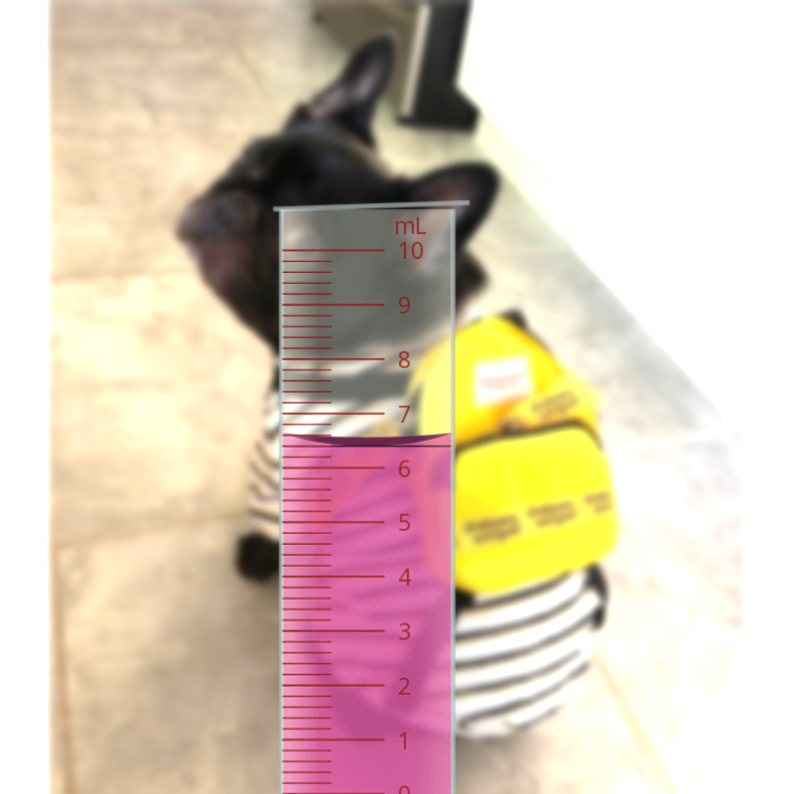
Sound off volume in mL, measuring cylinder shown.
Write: 6.4 mL
